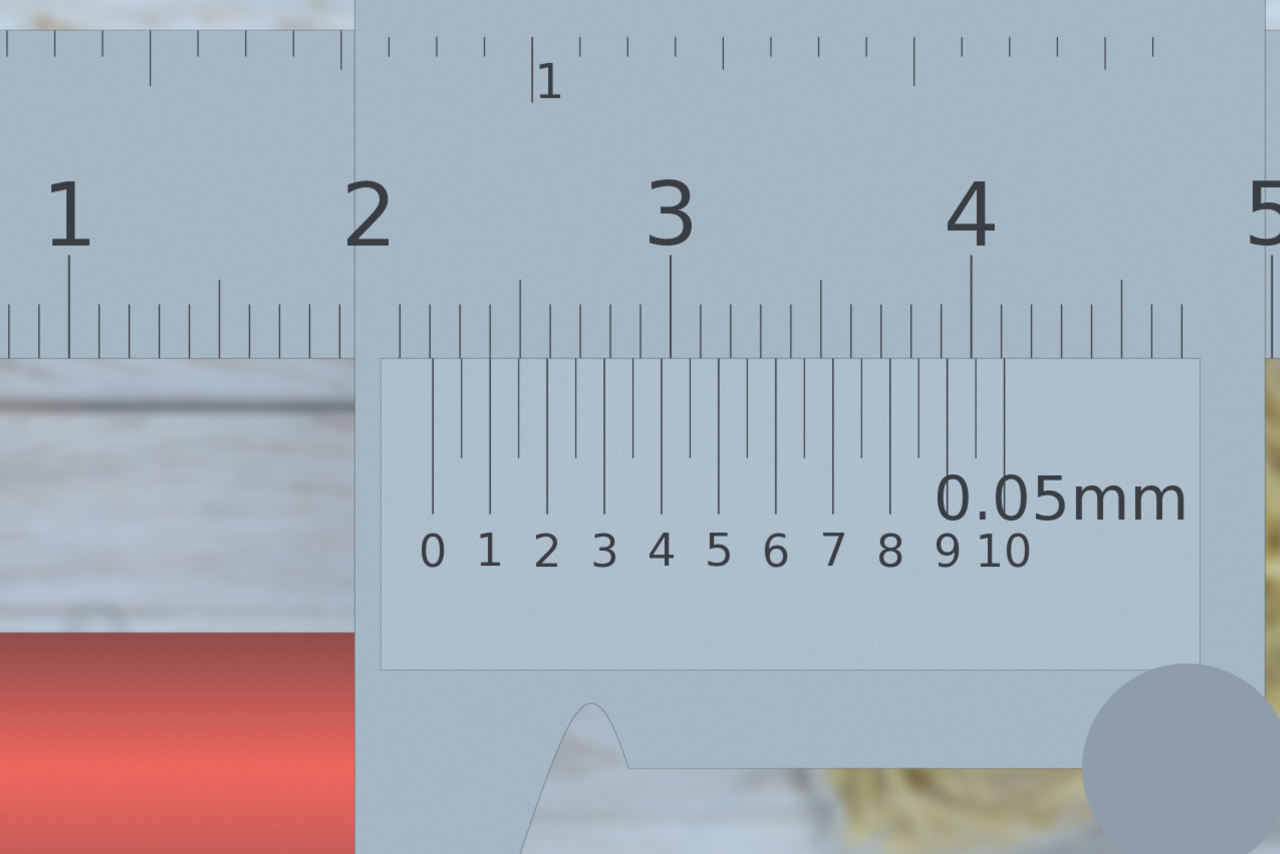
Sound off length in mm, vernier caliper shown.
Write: 22.10 mm
